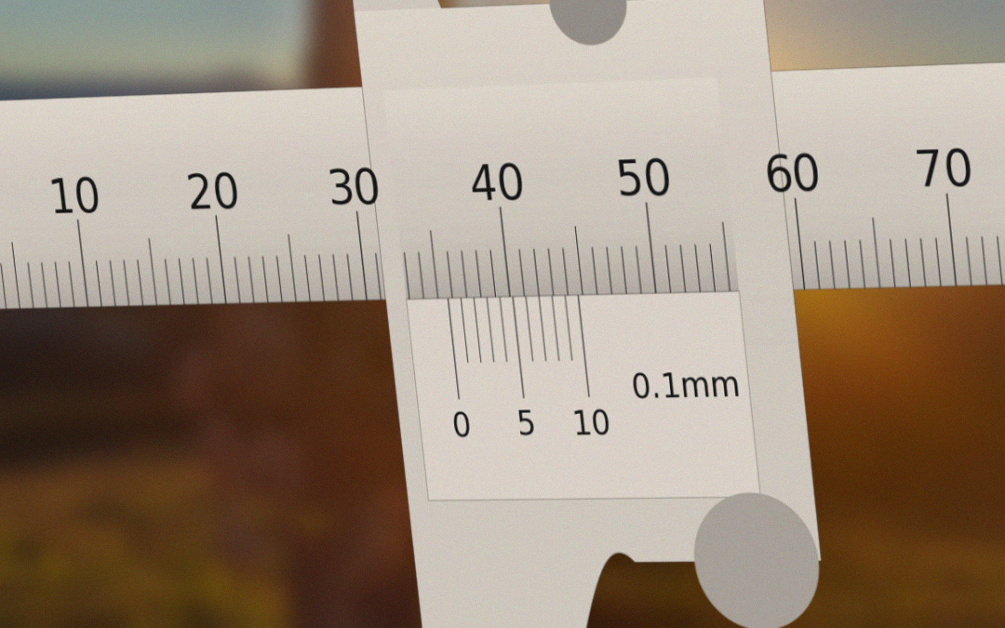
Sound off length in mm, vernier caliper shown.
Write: 35.7 mm
